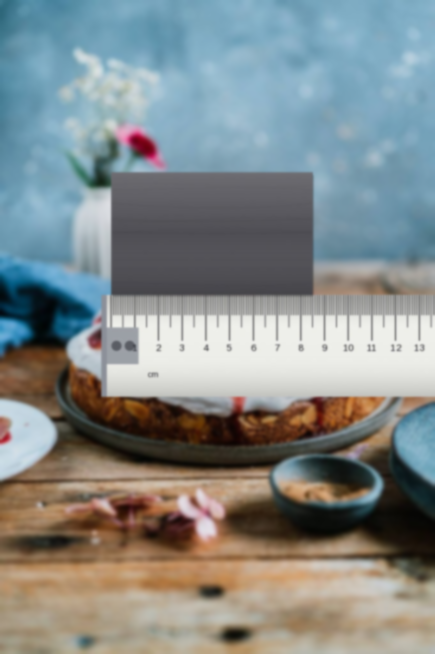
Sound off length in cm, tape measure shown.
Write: 8.5 cm
